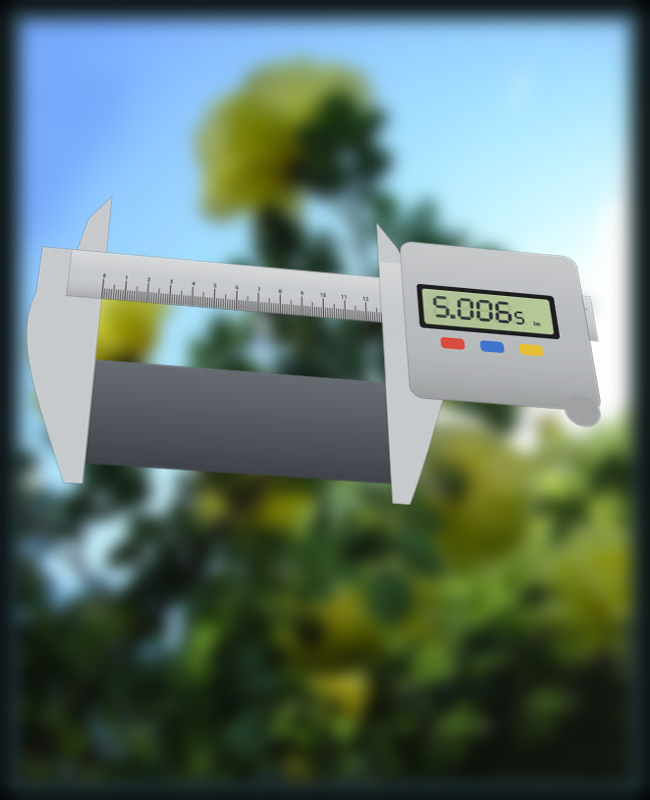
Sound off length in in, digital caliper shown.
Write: 5.0065 in
